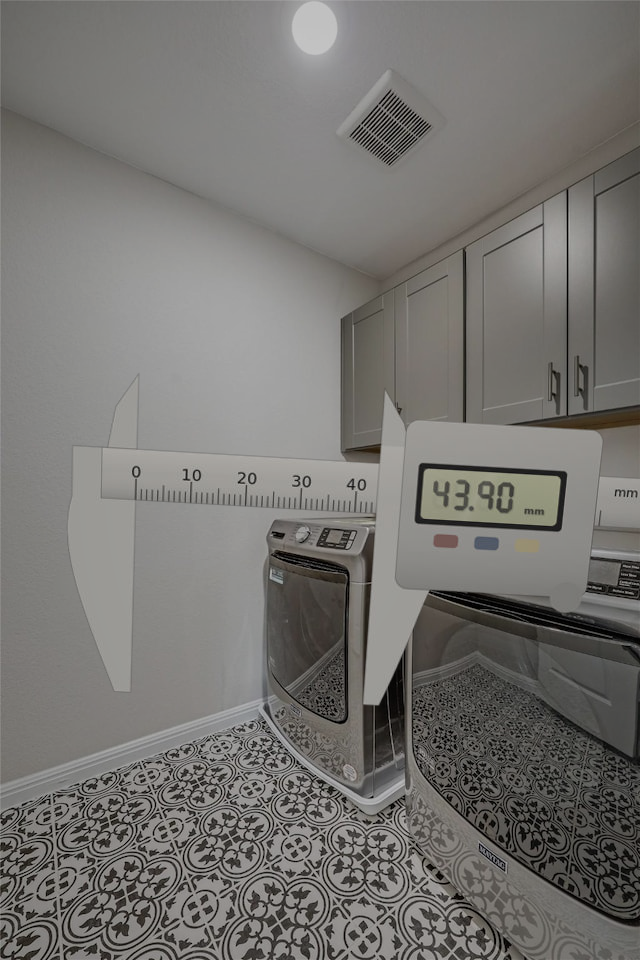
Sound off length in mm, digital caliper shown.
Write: 43.90 mm
